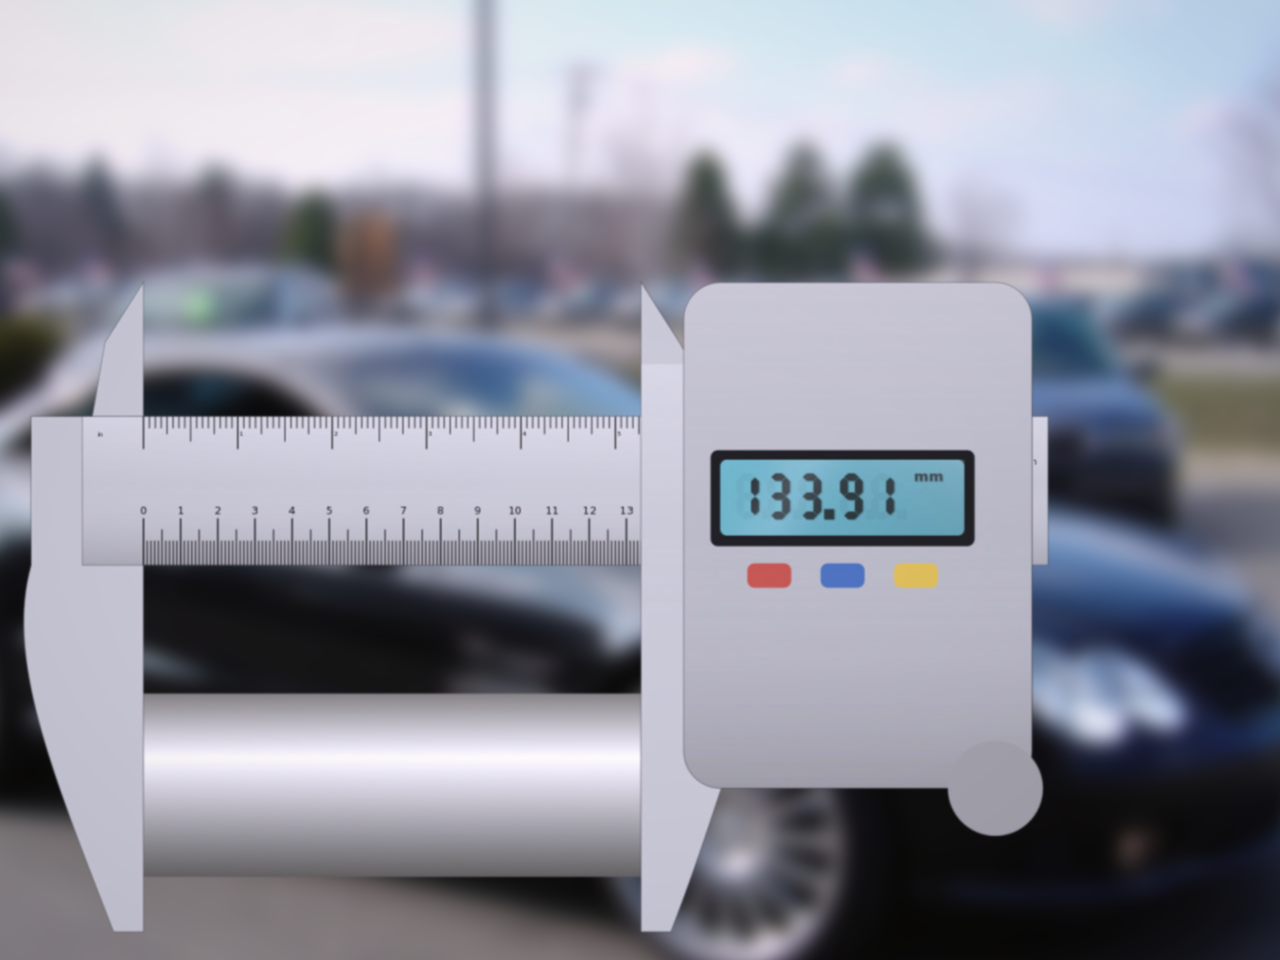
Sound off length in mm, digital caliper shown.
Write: 133.91 mm
